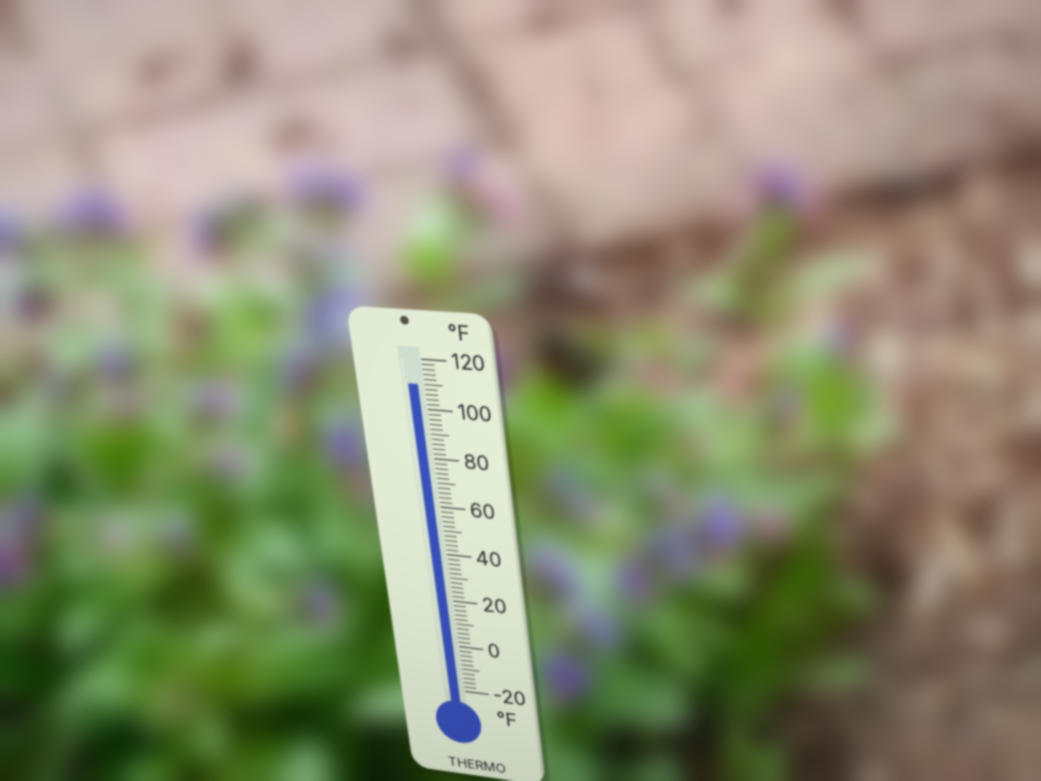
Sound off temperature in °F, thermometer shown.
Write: 110 °F
